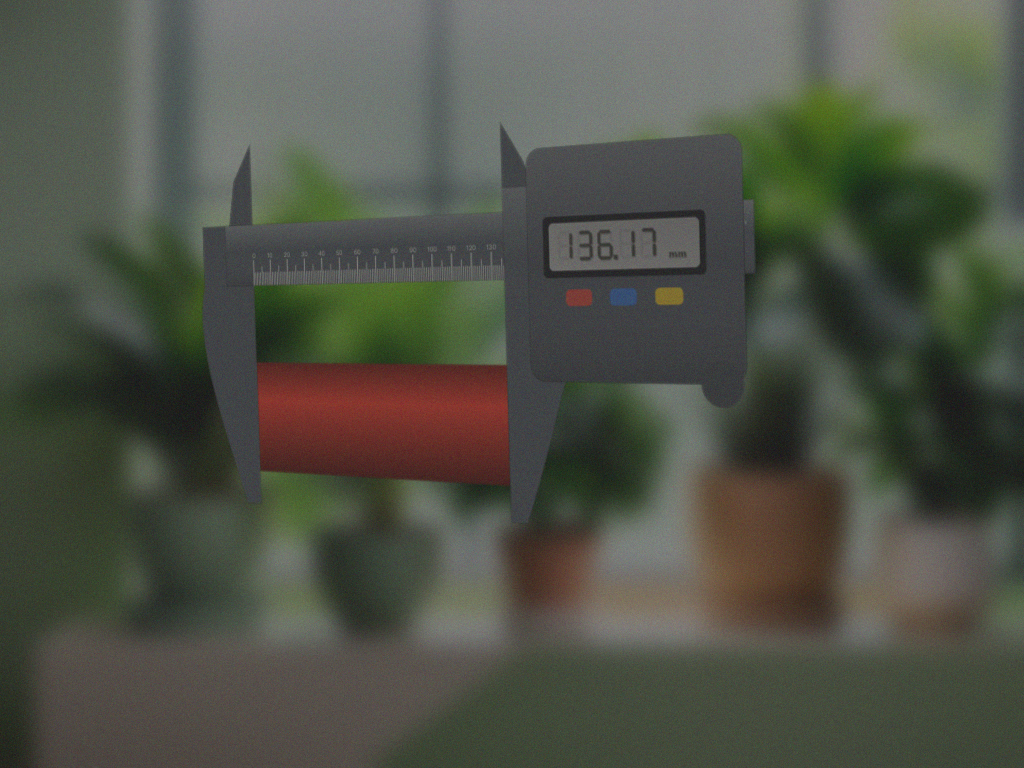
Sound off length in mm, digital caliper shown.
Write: 136.17 mm
